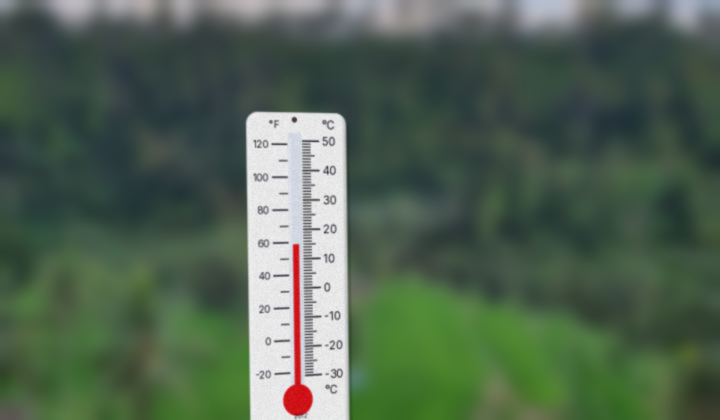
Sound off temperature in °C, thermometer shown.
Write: 15 °C
